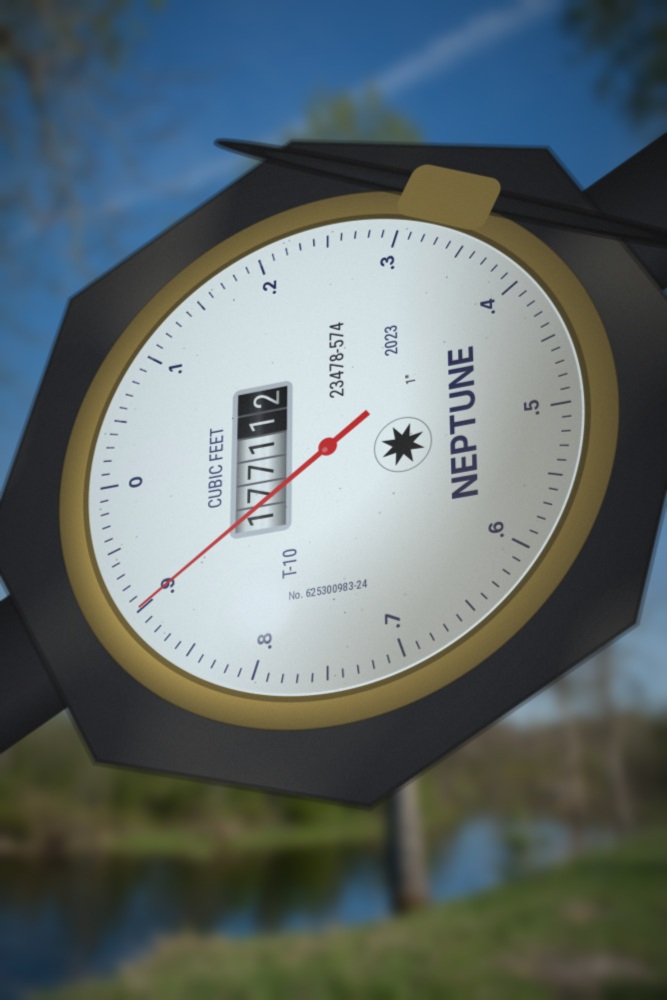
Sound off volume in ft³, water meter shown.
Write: 177111.90 ft³
